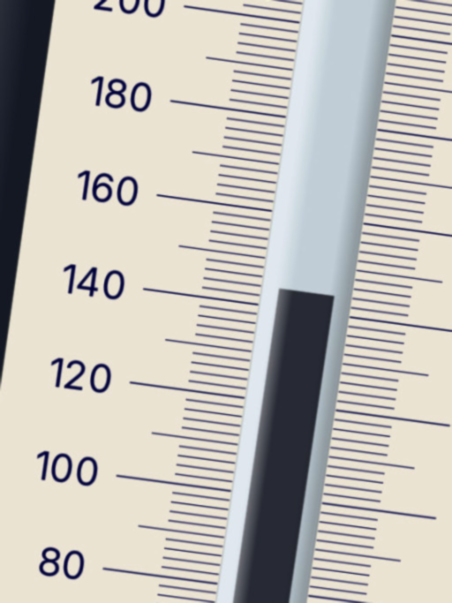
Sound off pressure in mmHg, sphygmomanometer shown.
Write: 144 mmHg
